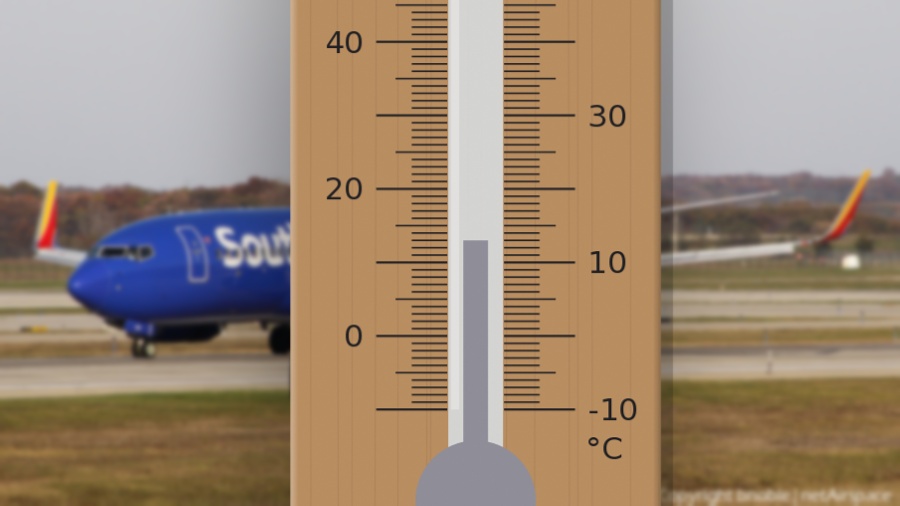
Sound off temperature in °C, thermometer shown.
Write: 13 °C
